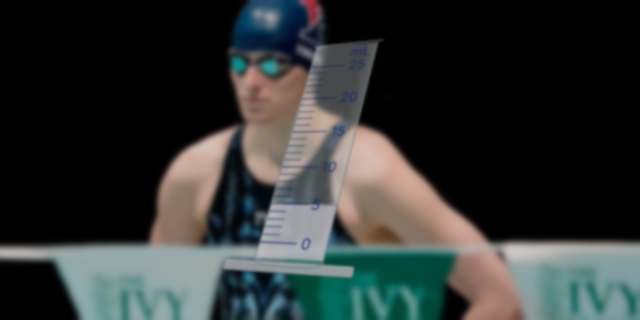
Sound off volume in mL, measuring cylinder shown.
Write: 5 mL
